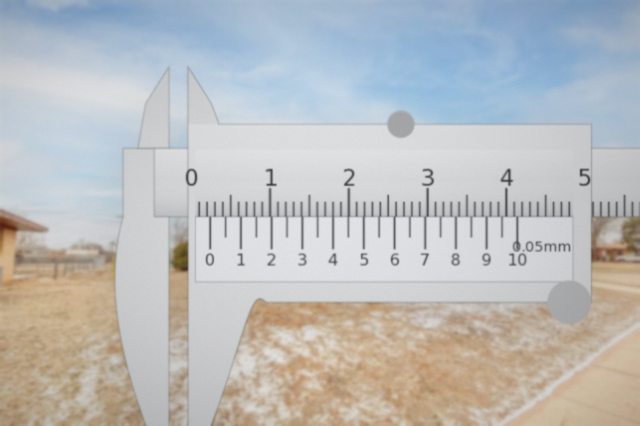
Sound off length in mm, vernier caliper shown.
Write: 2.4 mm
